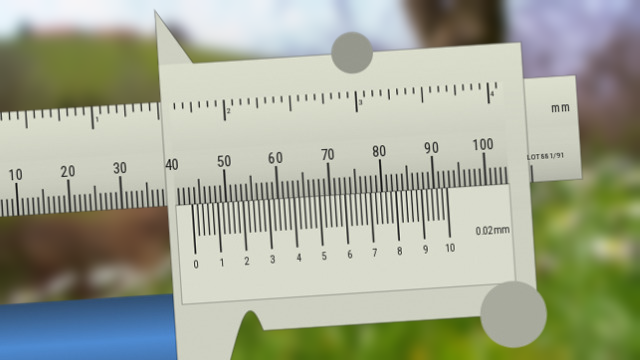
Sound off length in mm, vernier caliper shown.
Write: 43.5 mm
